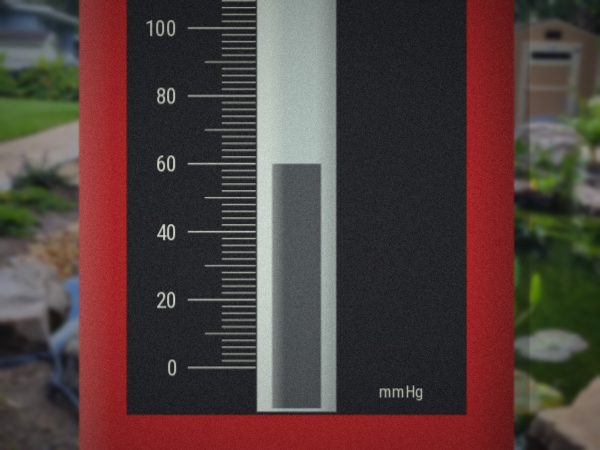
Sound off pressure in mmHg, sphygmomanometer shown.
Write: 60 mmHg
